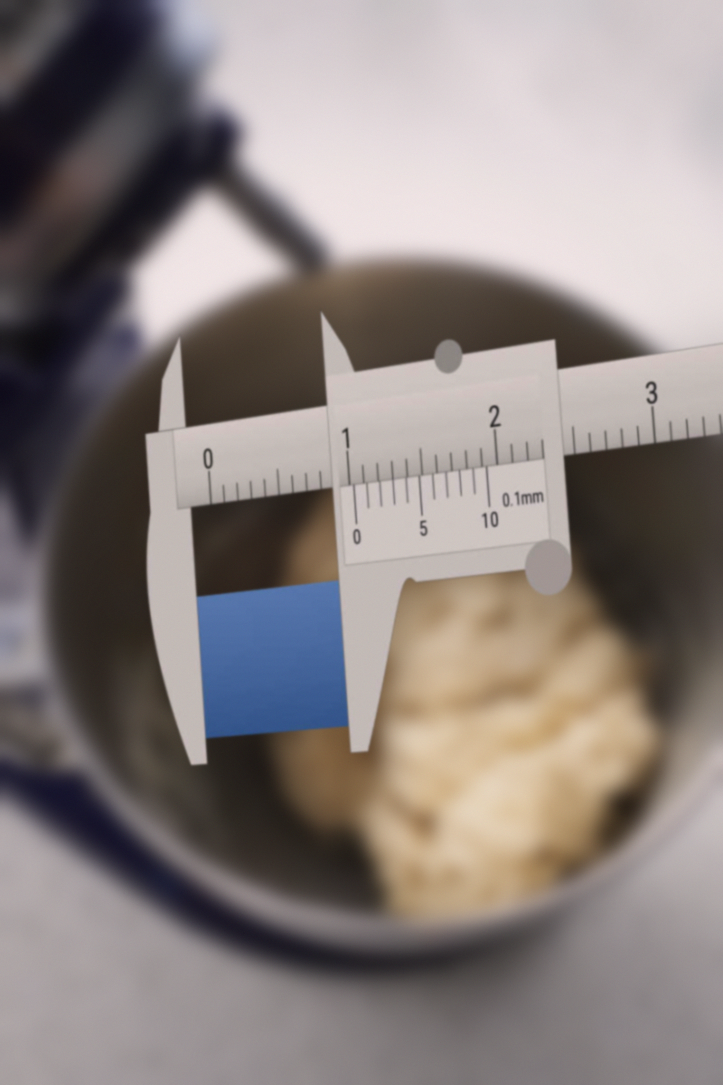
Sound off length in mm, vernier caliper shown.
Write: 10.3 mm
